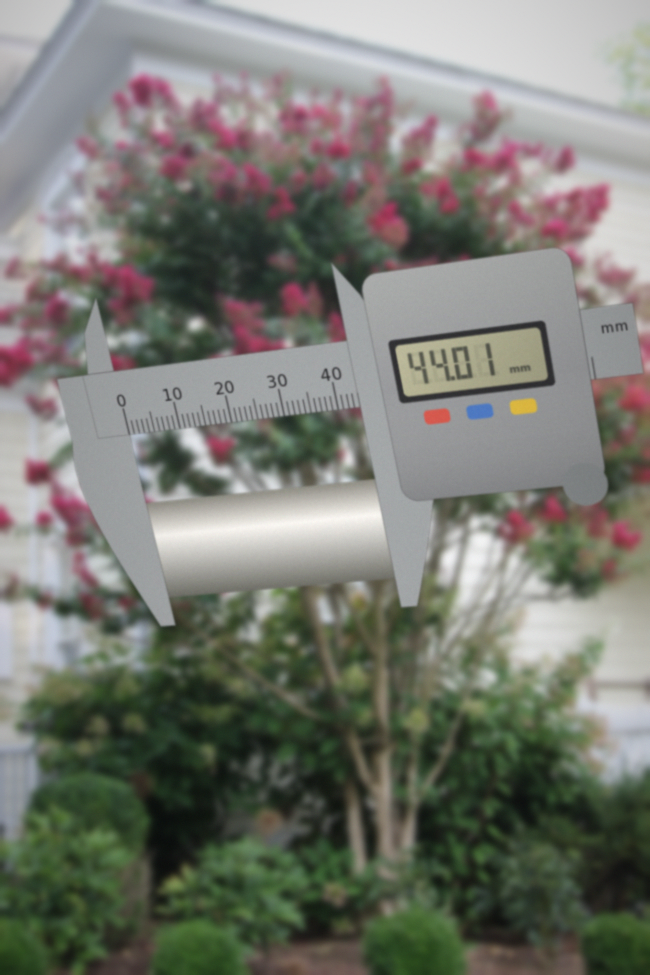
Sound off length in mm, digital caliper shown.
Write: 44.01 mm
